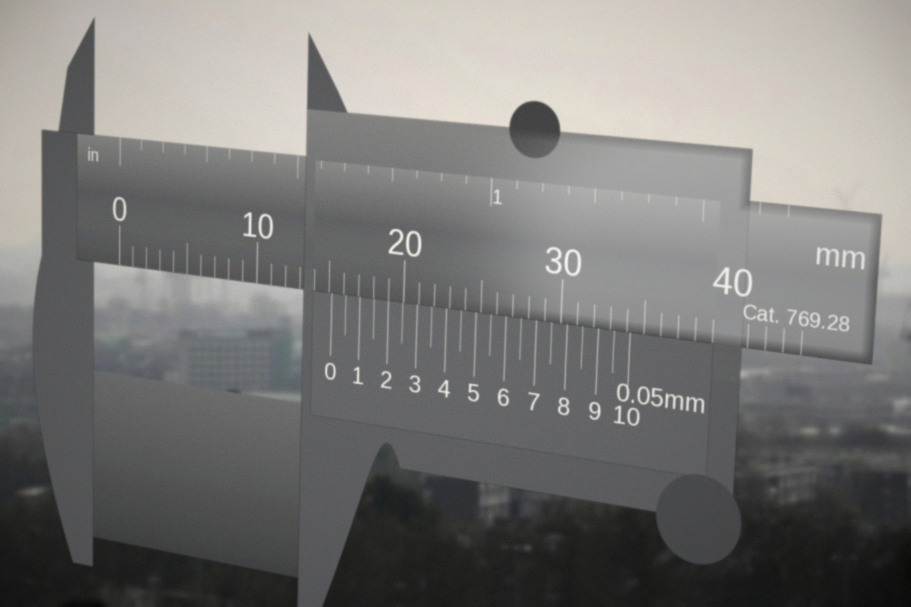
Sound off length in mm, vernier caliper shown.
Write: 15.2 mm
